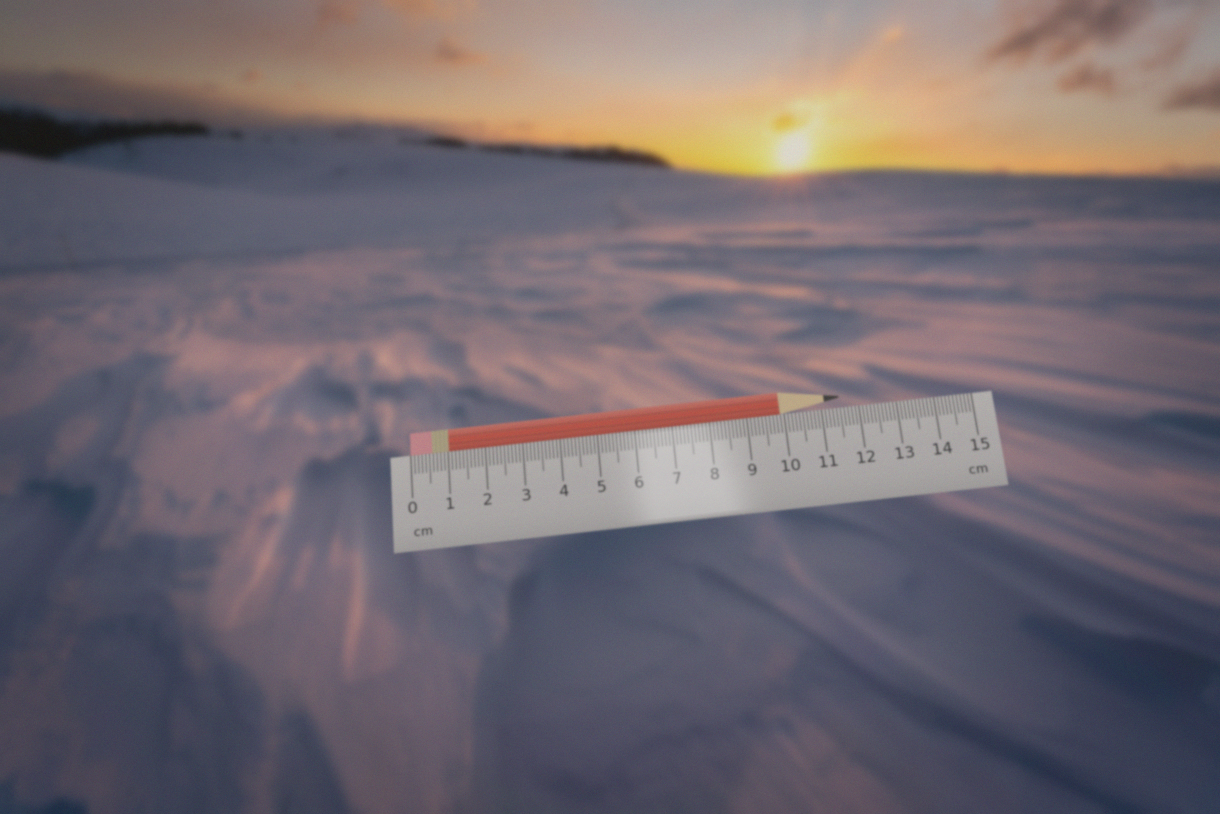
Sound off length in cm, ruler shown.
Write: 11.5 cm
